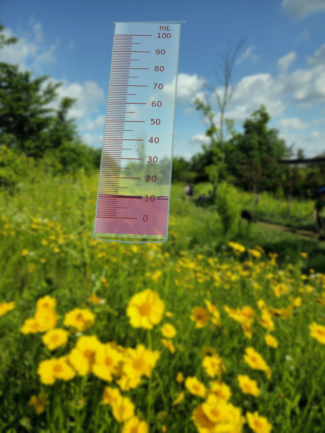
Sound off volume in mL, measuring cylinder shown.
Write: 10 mL
